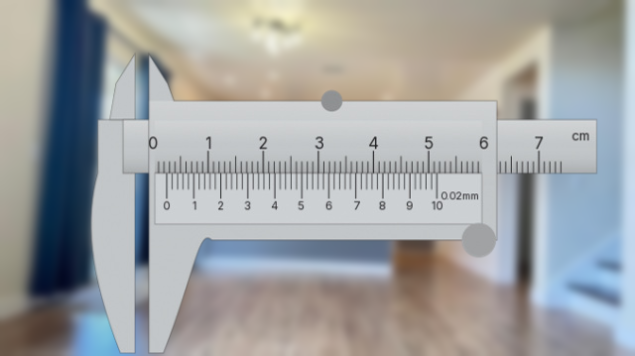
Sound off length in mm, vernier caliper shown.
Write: 2.5 mm
